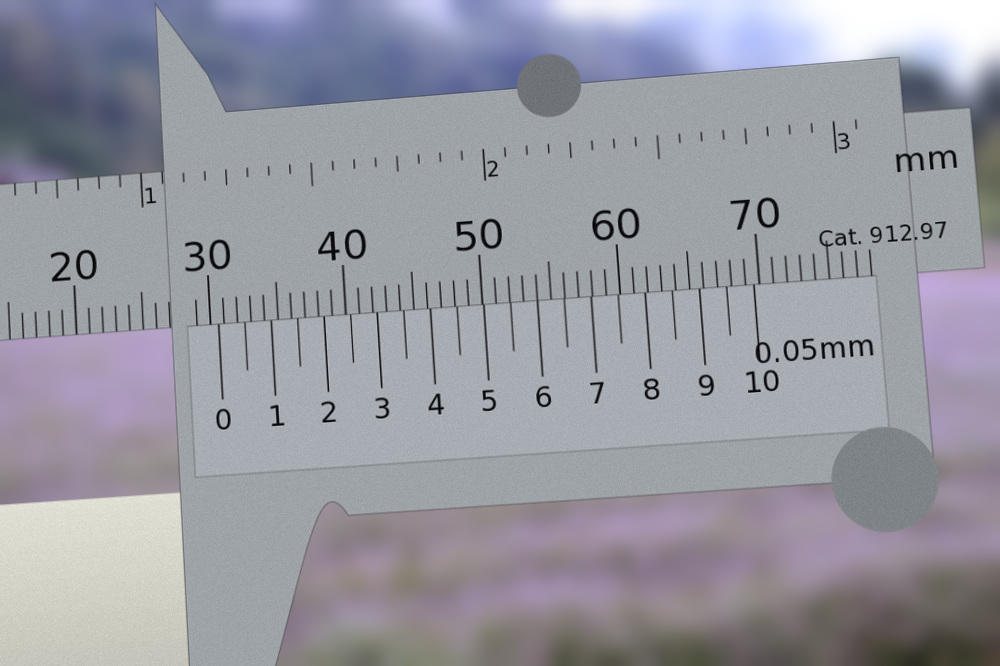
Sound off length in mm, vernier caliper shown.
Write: 30.6 mm
